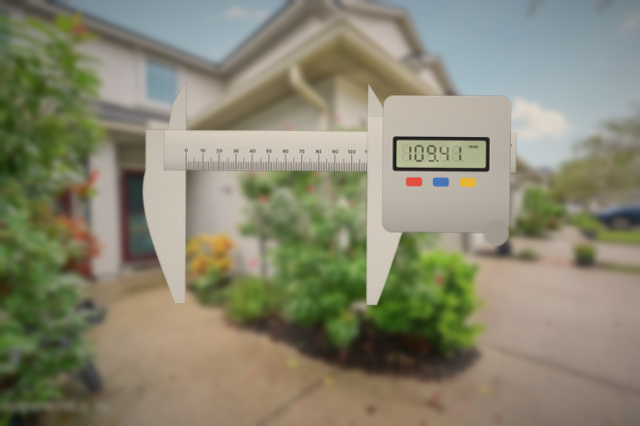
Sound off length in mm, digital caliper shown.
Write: 109.41 mm
